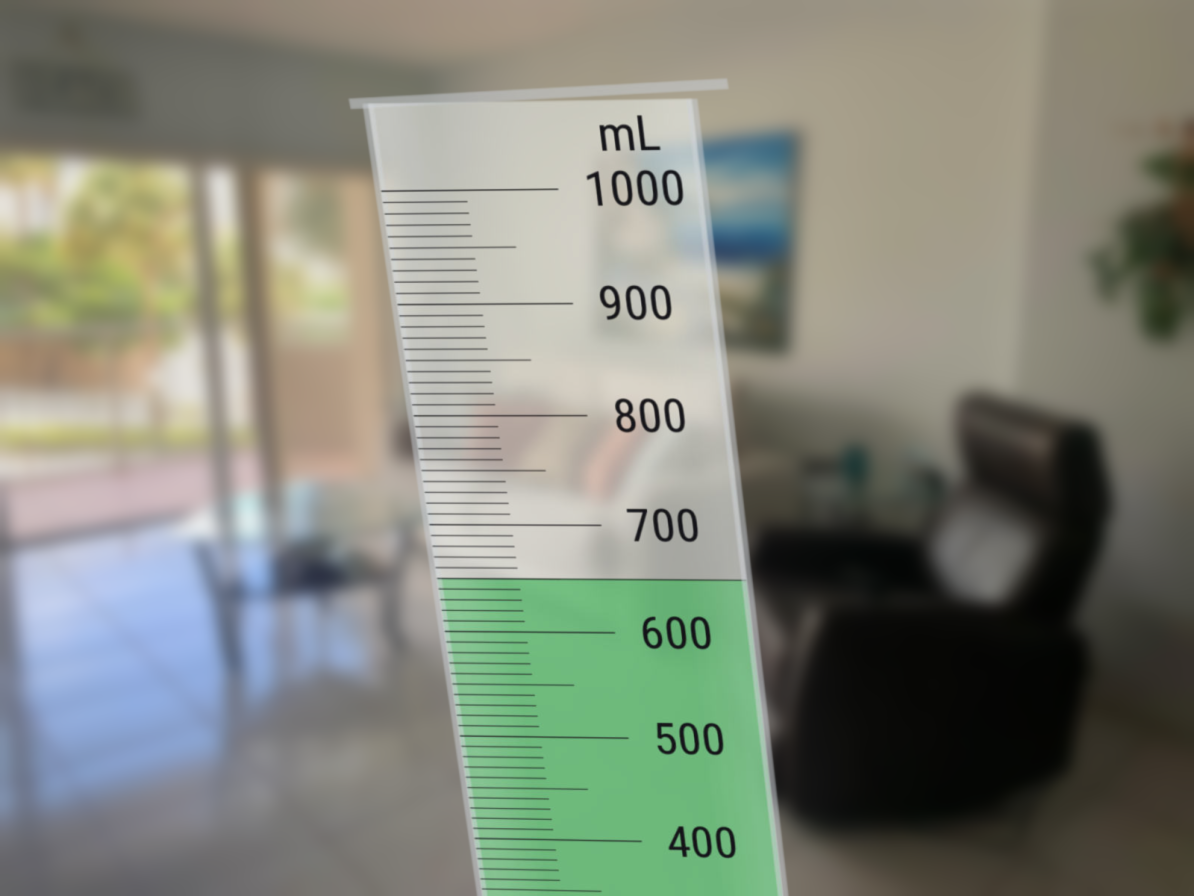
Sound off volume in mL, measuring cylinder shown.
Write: 650 mL
